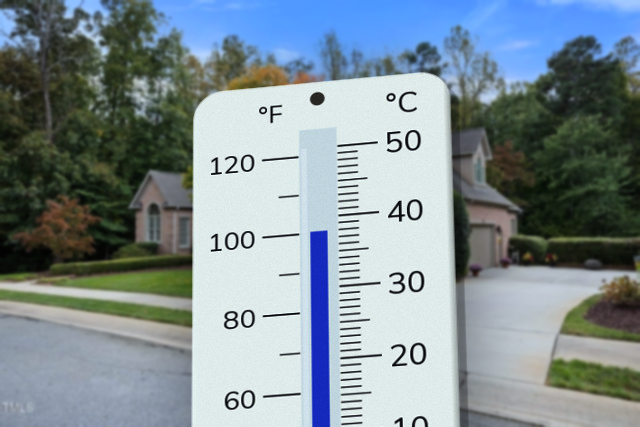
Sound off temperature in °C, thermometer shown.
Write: 38 °C
